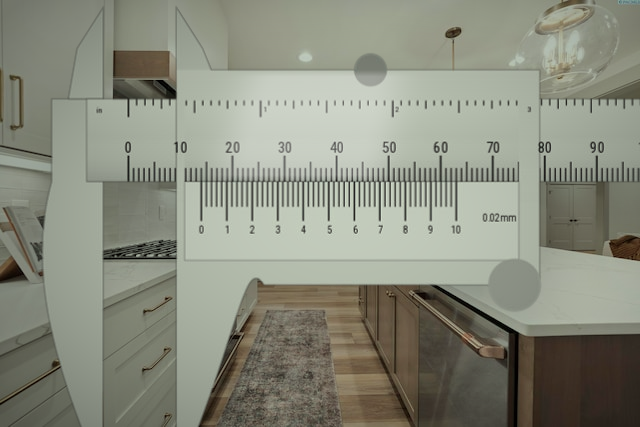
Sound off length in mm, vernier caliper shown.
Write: 14.0 mm
